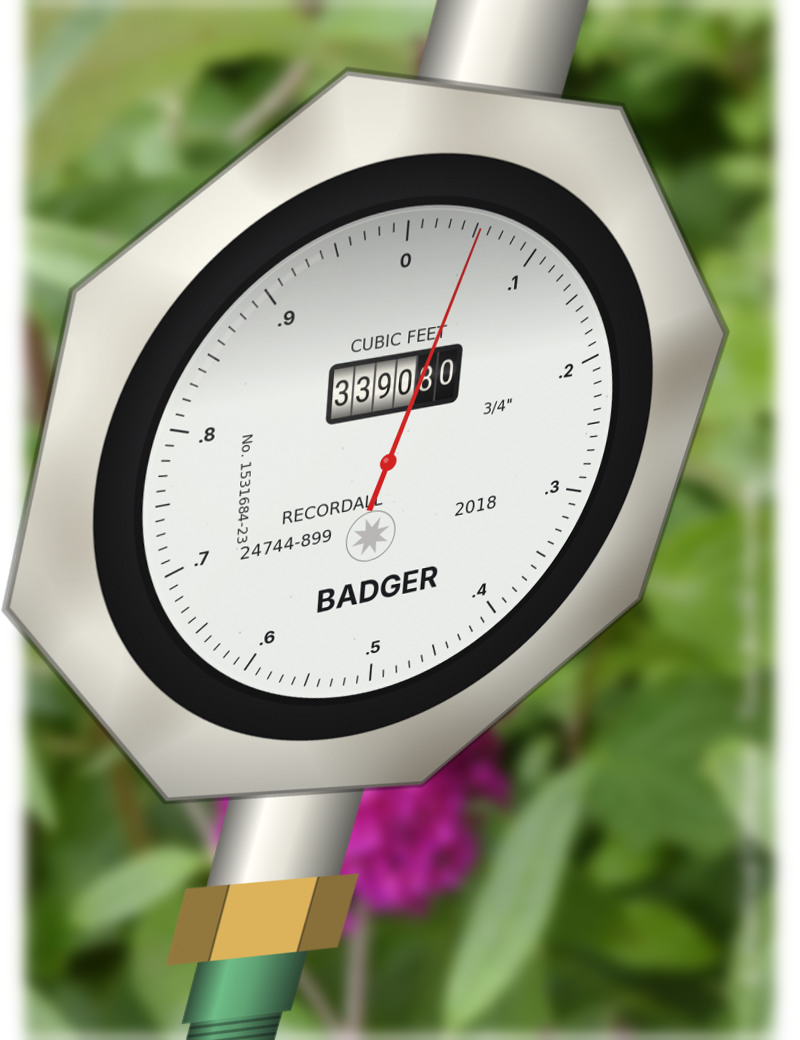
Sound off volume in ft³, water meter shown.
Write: 339080.05 ft³
